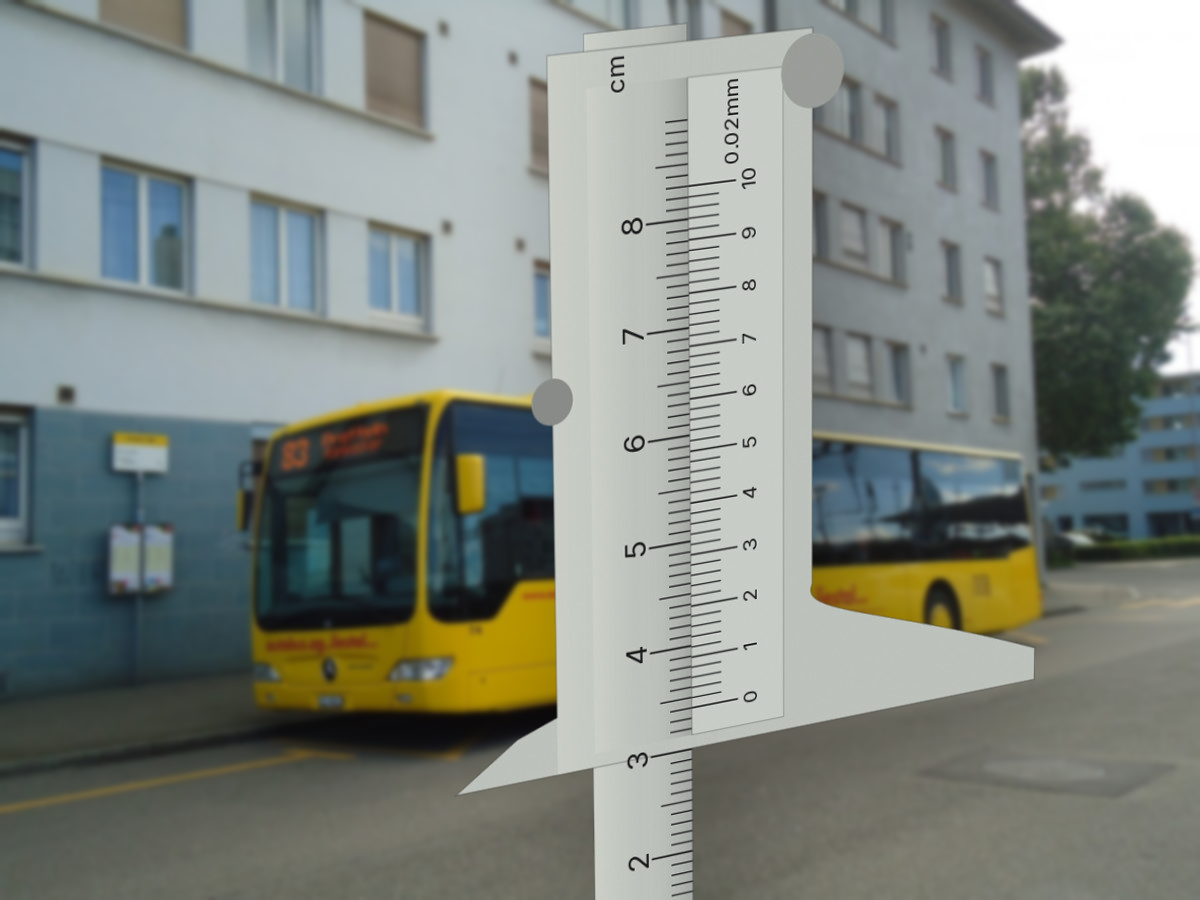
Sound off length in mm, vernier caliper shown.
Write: 34.0 mm
